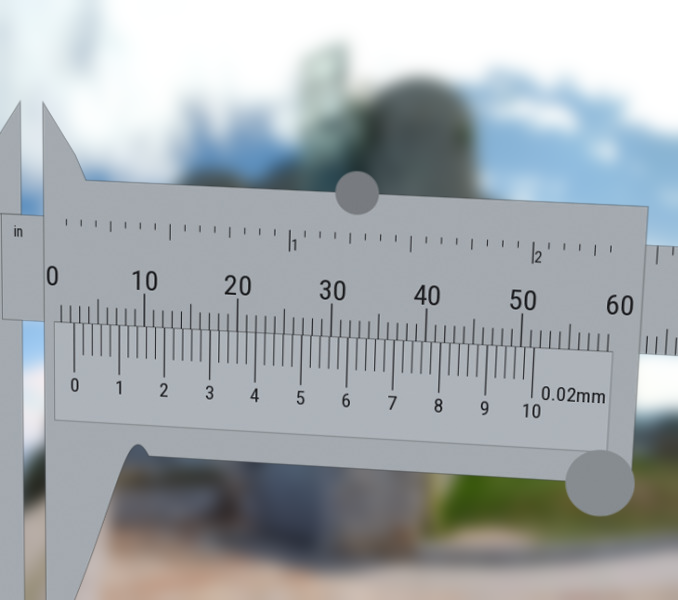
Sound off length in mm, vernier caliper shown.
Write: 2.4 mm
